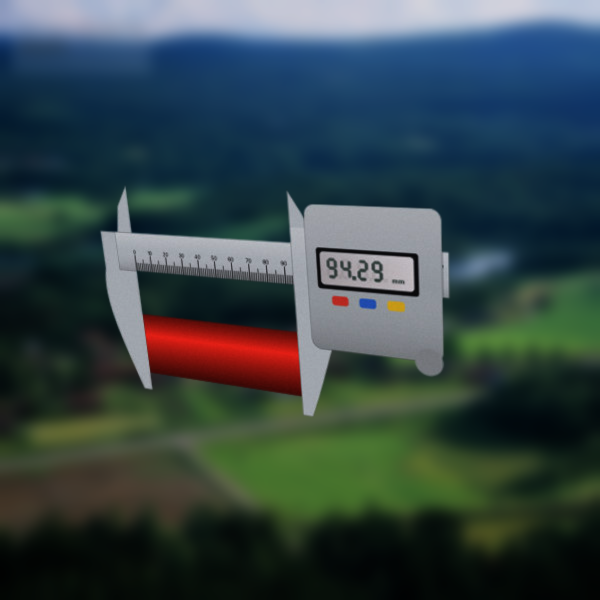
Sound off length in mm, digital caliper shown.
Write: 94.29 mm
